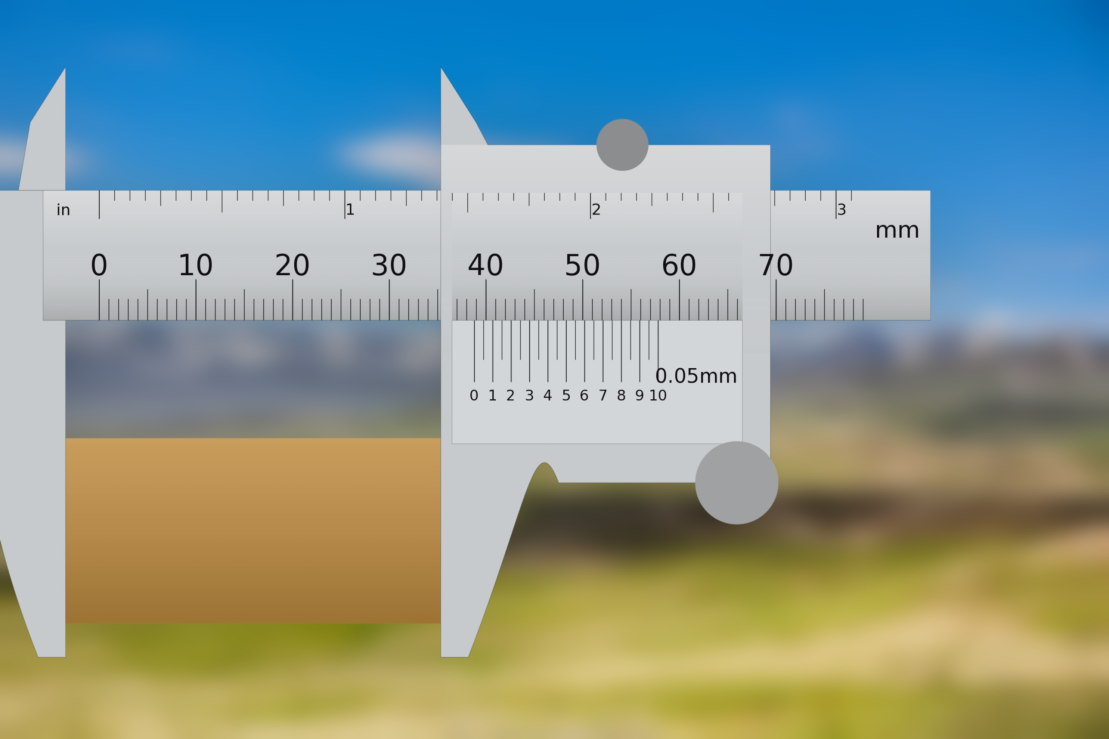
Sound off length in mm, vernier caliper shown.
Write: 38.8 mm
